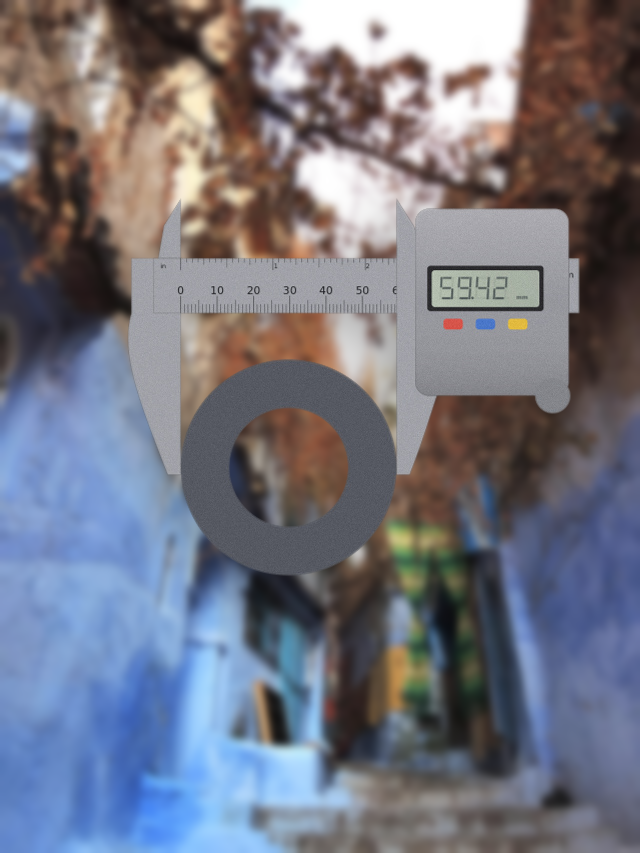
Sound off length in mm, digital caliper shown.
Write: 59.42 mm
